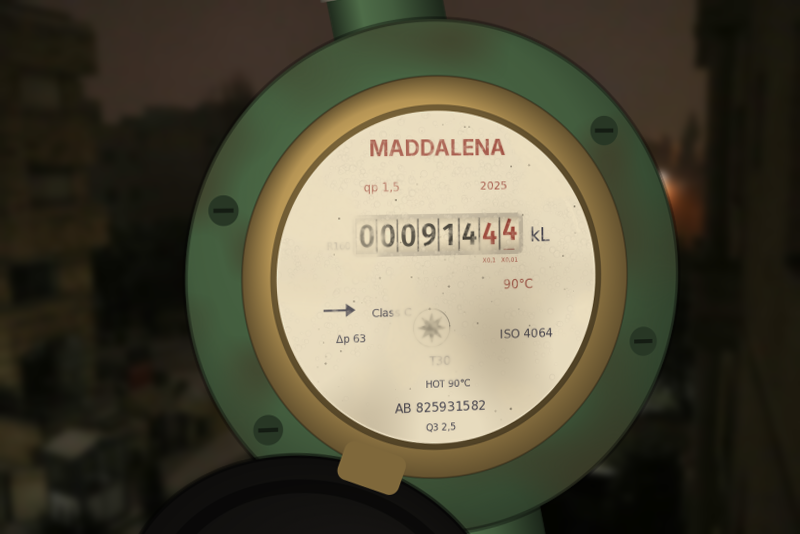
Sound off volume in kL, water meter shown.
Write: 914.44 kL
